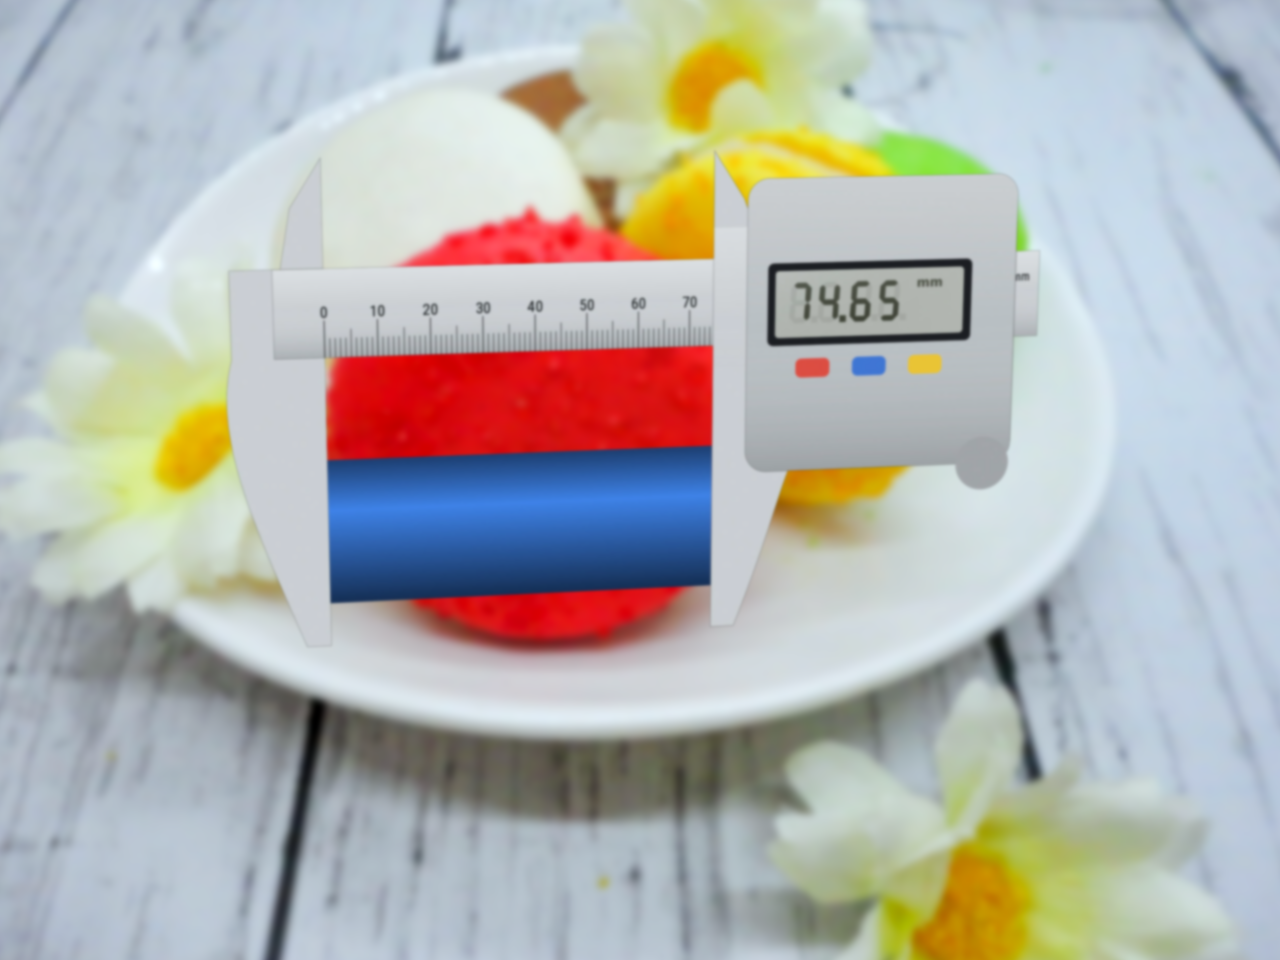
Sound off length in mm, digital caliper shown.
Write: 74.65 mm
